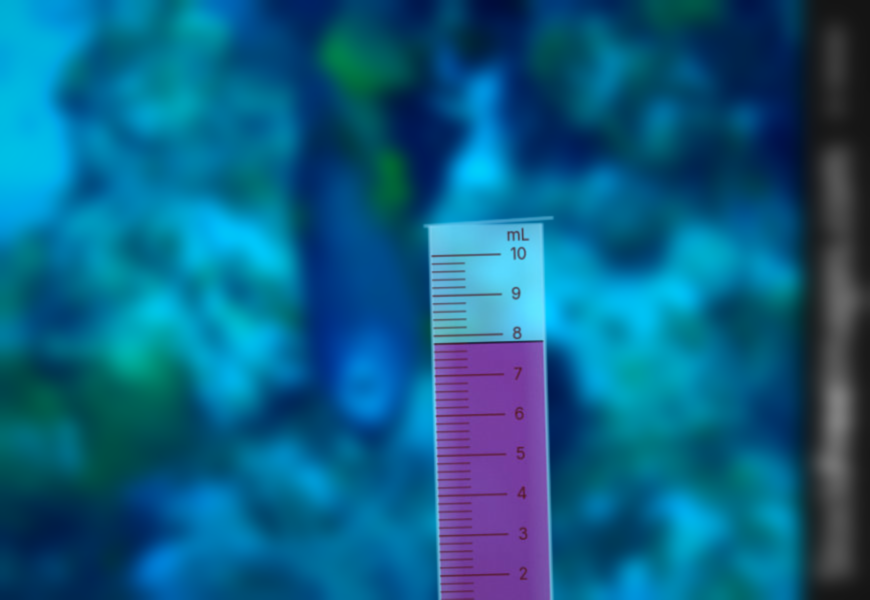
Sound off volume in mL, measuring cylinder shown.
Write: 7.8 mL
